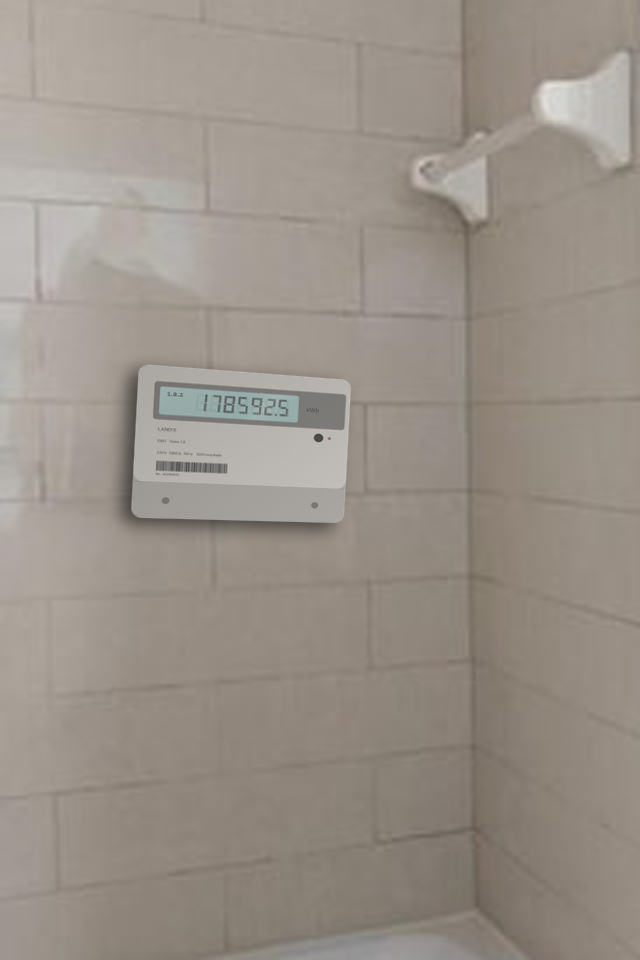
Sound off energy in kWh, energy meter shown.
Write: 178592.5 kWh
